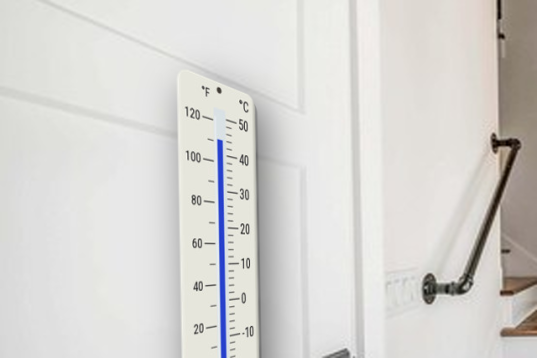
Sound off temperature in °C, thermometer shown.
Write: 44 °C
